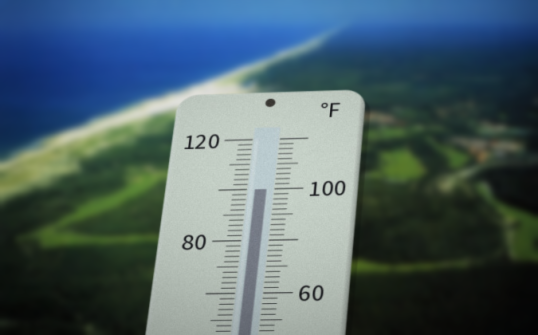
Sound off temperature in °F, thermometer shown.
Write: 100 °F
